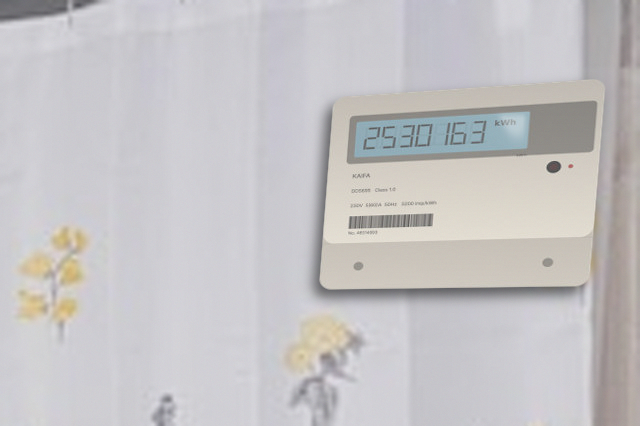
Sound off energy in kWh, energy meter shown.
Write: 2530163 kWh
